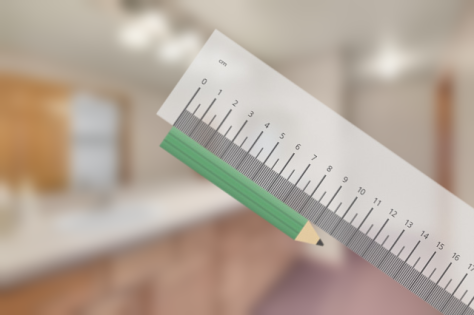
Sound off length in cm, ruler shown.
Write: 10 cm
